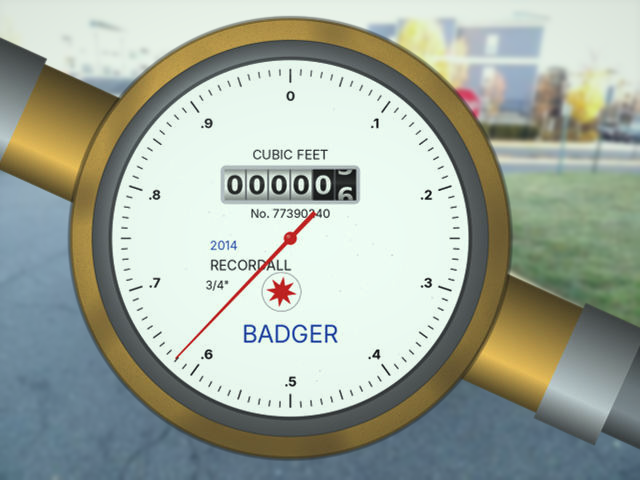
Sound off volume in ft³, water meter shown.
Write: 5.62 ft³
